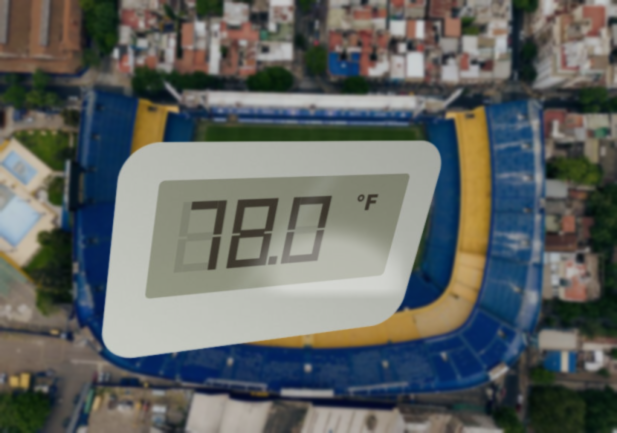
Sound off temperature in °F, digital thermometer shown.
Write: 78.0 °F
